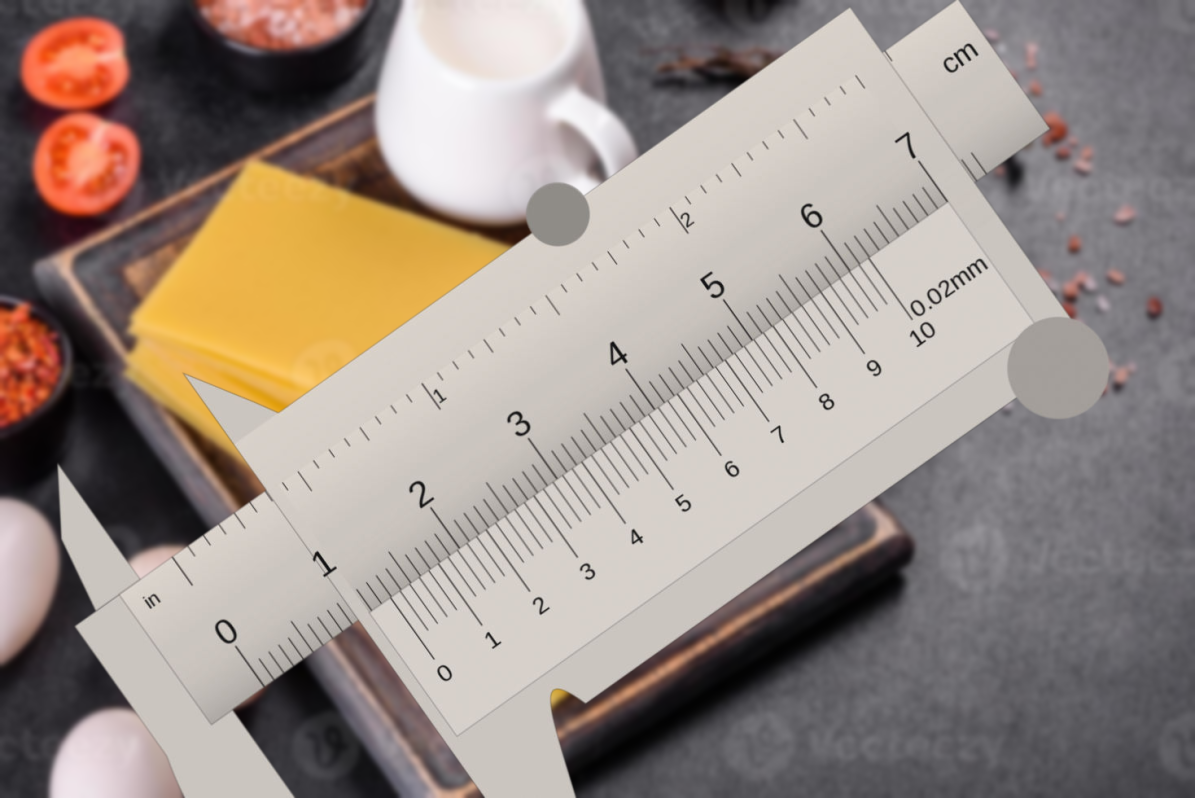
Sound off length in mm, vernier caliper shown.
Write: 12.9 mm
